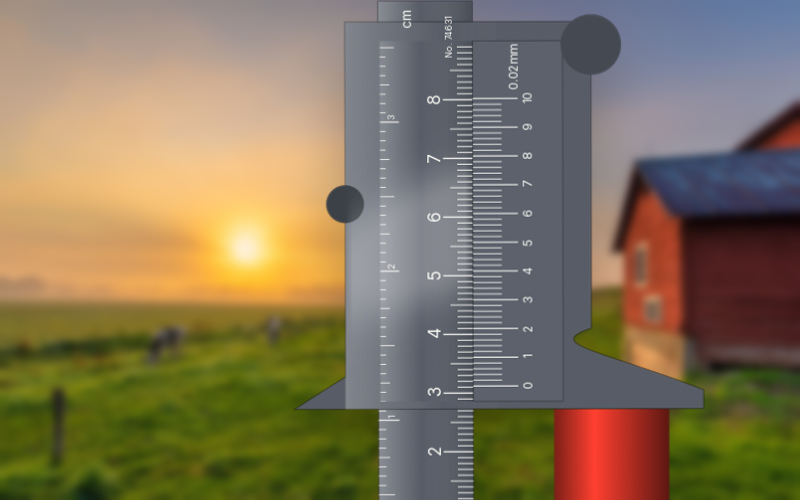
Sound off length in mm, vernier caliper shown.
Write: 31.2 mm
